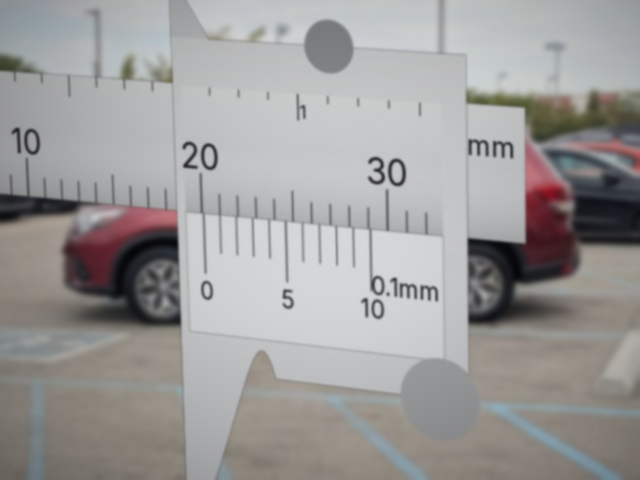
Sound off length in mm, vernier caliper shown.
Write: 20.1 mm
